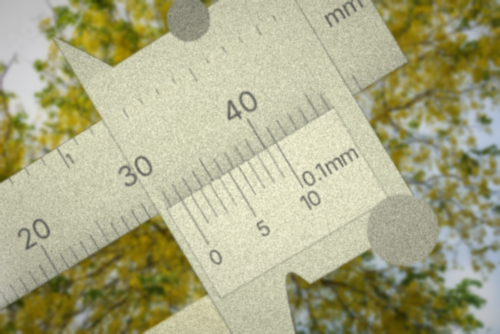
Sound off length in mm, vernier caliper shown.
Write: 32.0 mm
